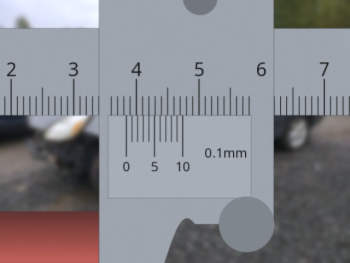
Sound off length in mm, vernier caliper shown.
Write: 38.4 mm
